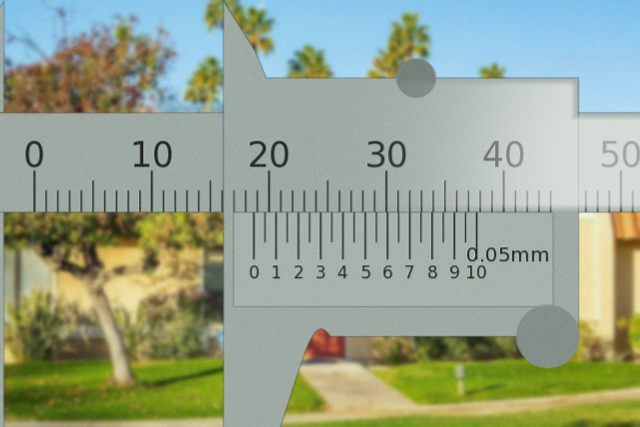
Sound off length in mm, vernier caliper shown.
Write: 18.7 mm
